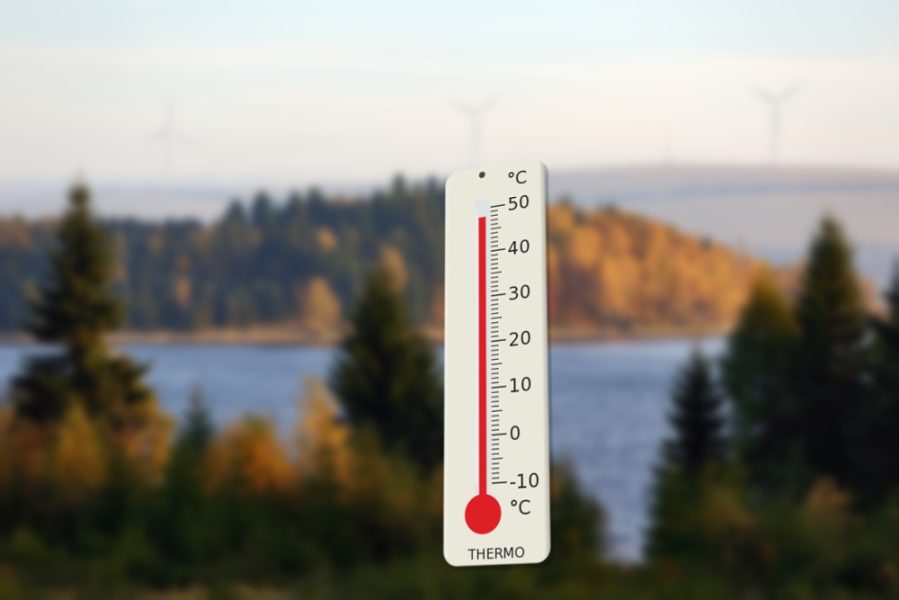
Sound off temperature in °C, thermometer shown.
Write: 48 °C
